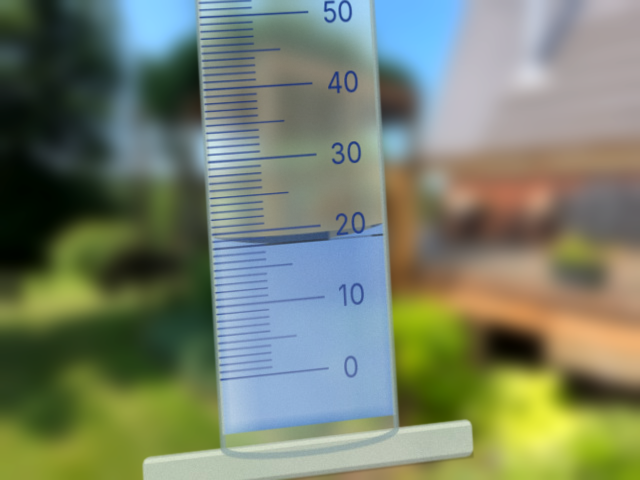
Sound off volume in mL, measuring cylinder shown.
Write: 18 mL
